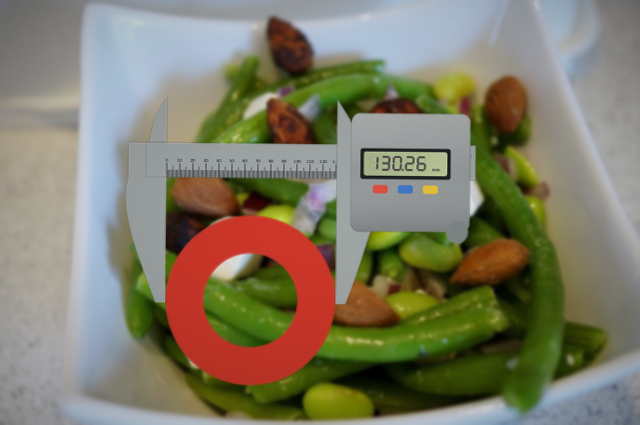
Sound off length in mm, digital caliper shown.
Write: 130.26 mm
